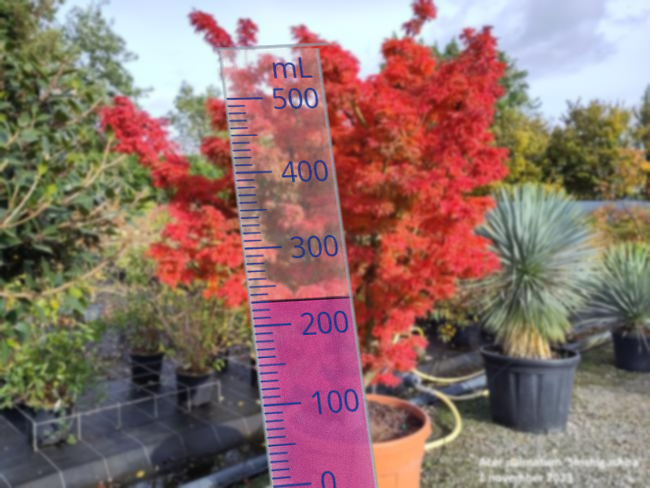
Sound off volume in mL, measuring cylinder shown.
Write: 230 mL
